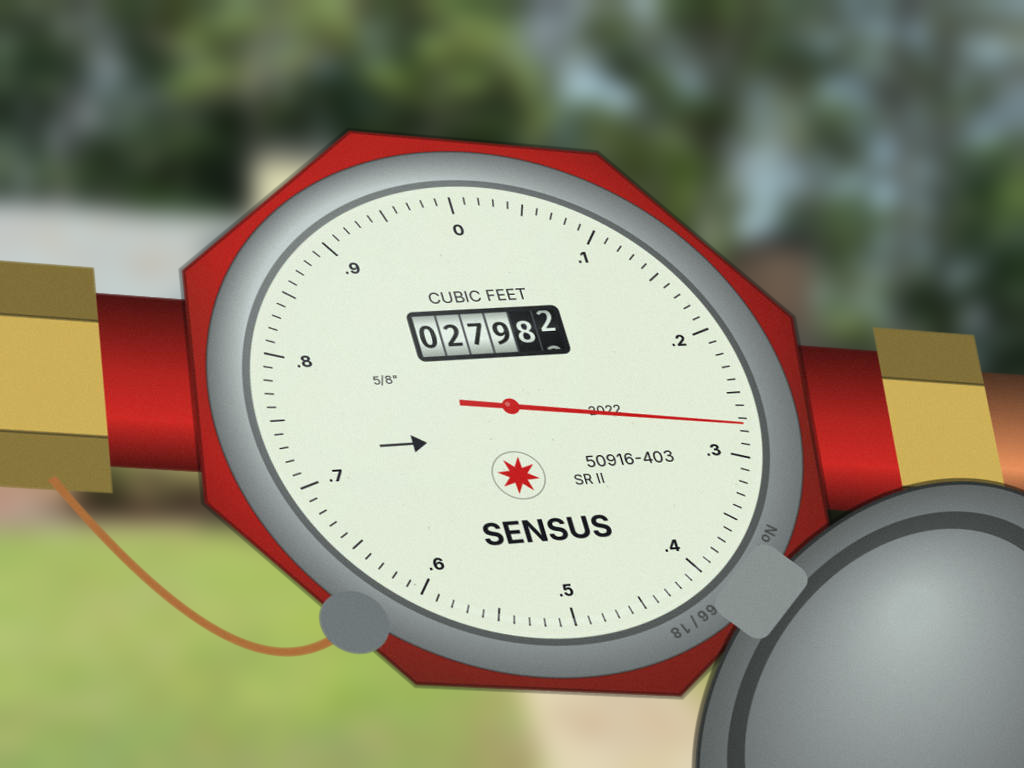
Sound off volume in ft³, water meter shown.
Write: 27982.27 ft³
